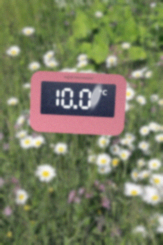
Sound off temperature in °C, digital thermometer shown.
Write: 10.0 °C
